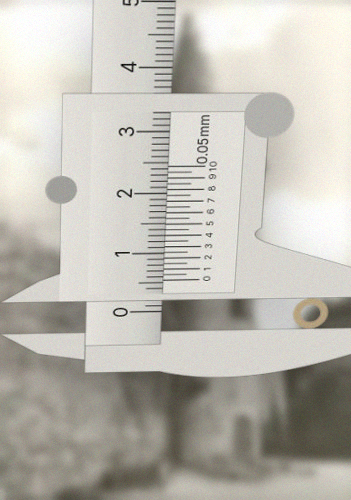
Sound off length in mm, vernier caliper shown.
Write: 5.4 mm
